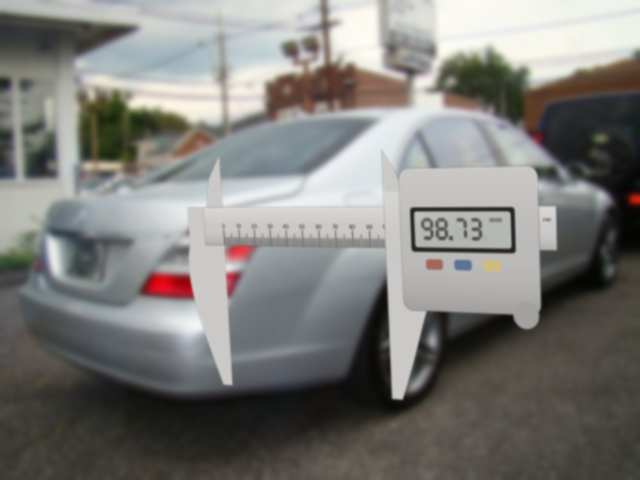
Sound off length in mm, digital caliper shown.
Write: 98.73 mm
